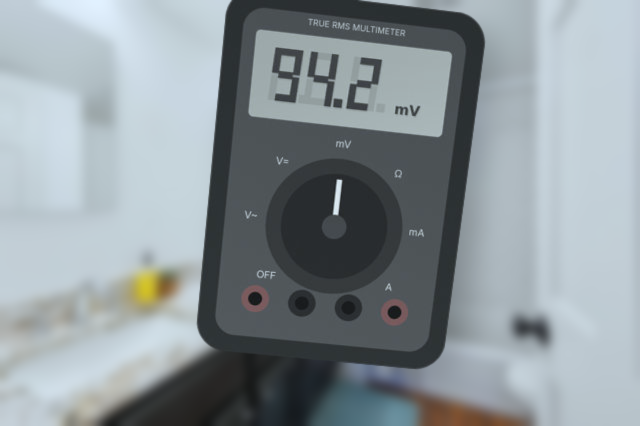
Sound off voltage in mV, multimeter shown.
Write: 94.2 mV
